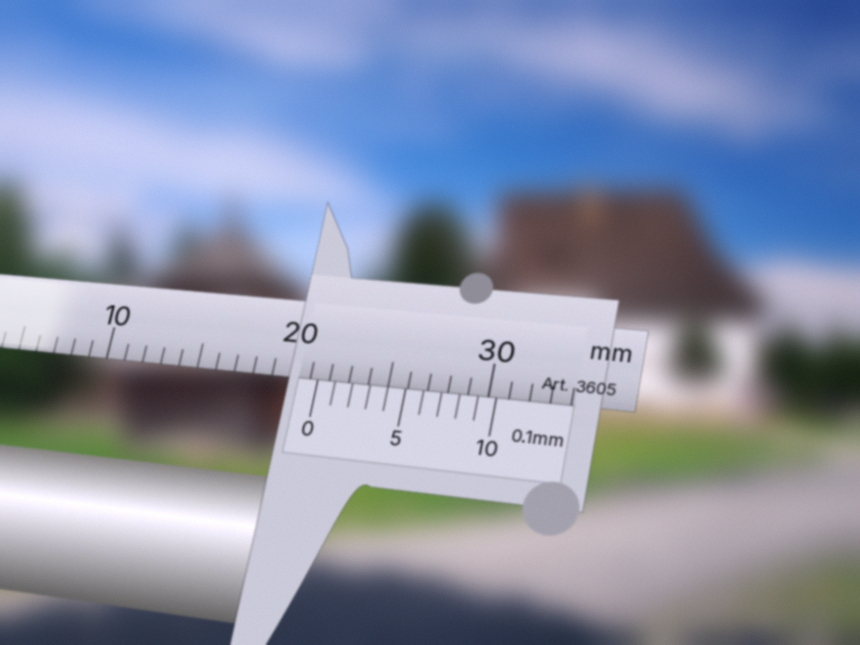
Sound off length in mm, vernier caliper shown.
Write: 21.4 mm
